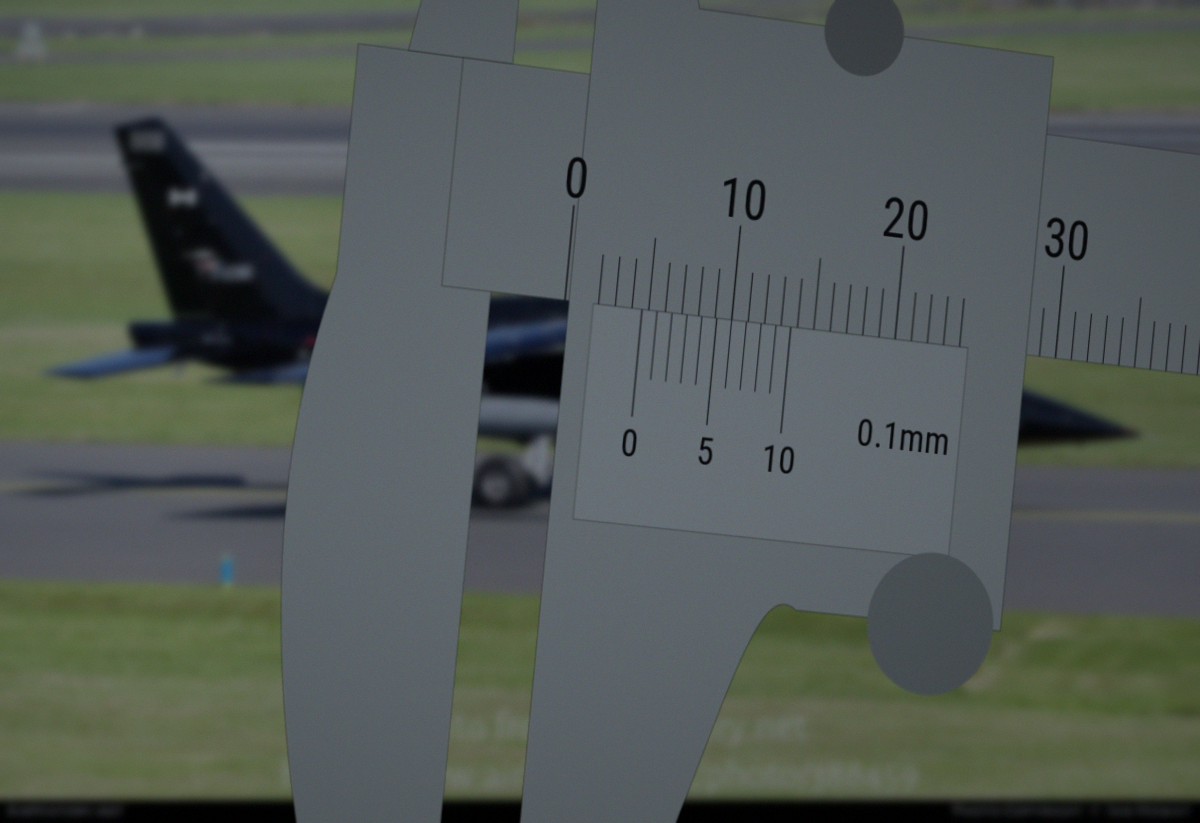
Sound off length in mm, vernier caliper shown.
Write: 4.6 mm
